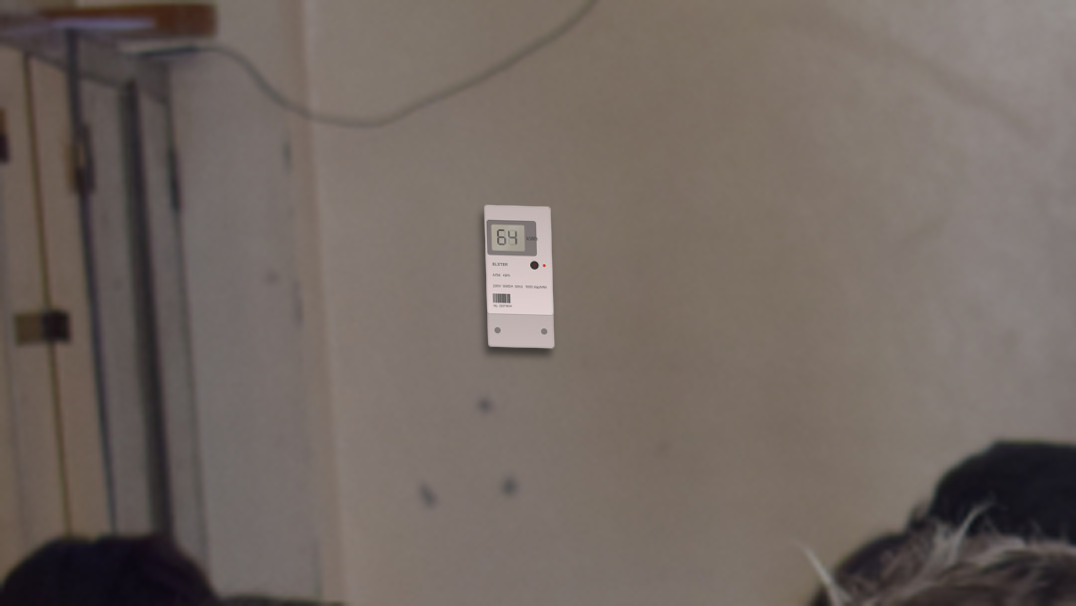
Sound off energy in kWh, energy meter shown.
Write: 64 kWh
